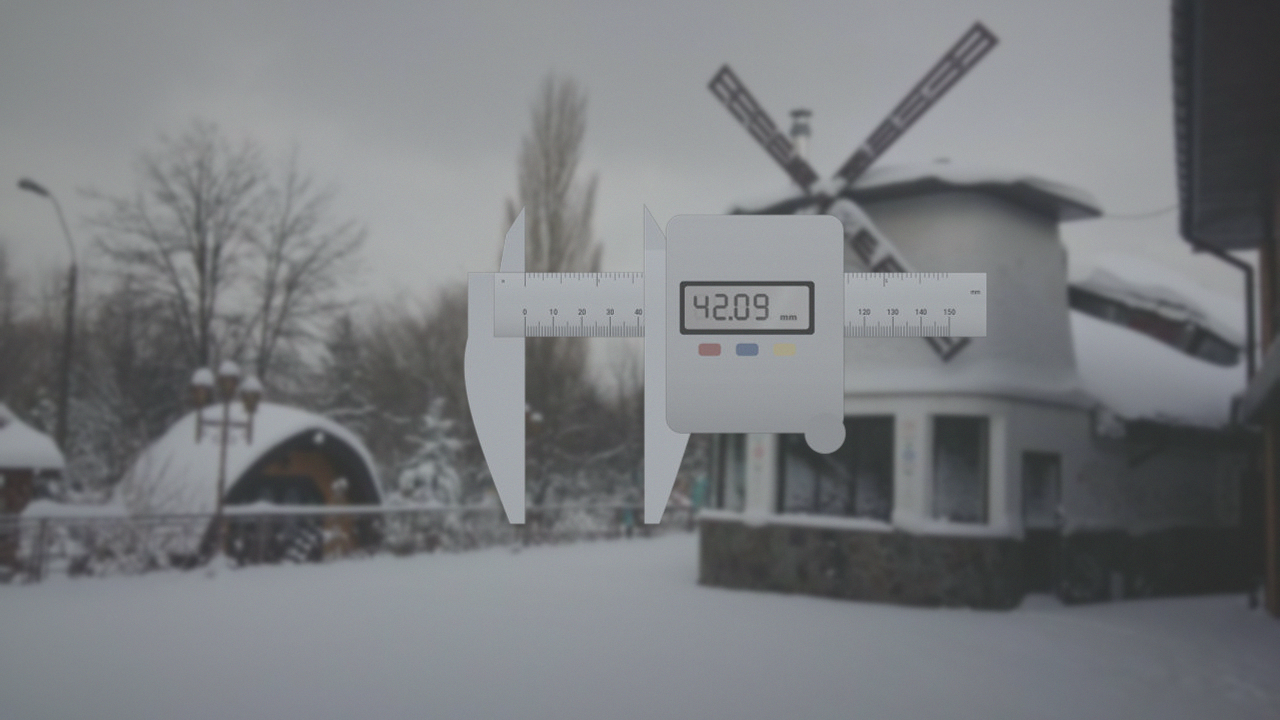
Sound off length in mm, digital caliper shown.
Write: 42.09 mm
